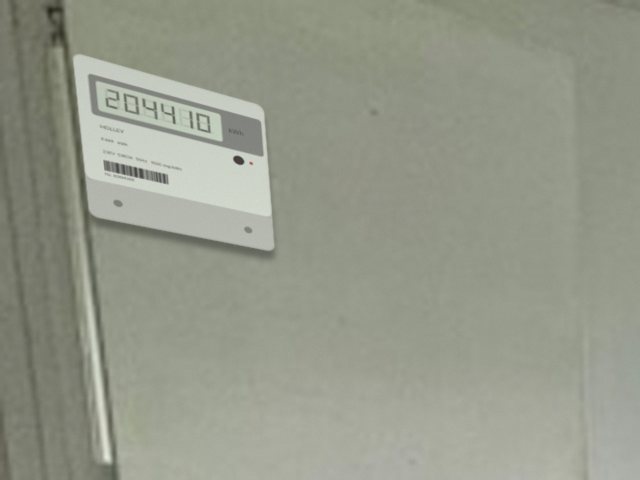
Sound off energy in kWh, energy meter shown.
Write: 204410 kWh
